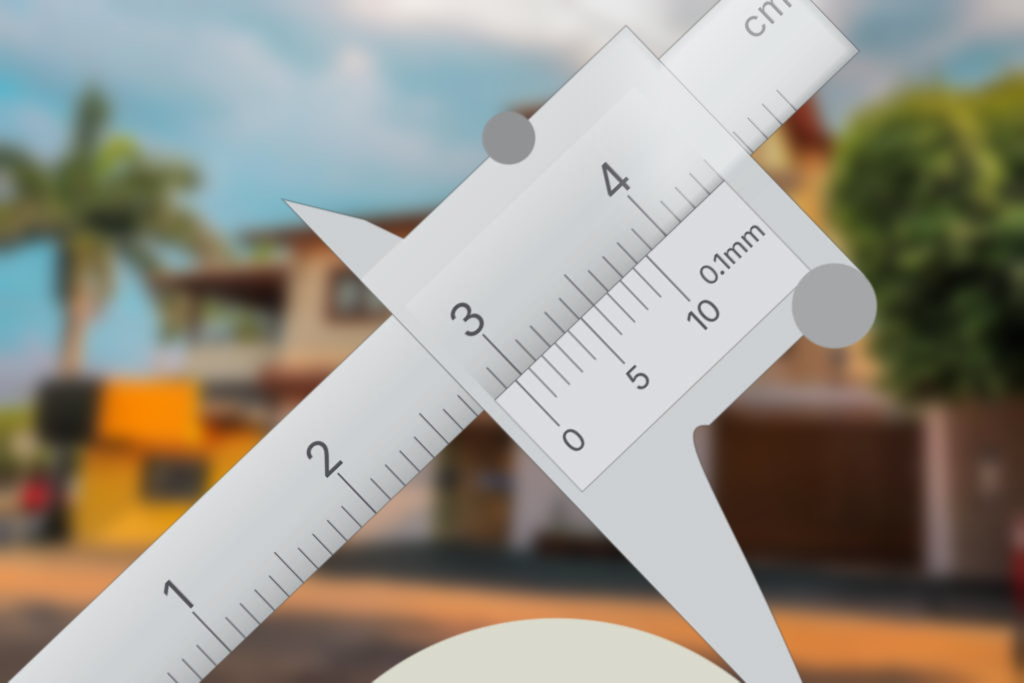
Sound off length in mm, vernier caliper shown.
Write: 29.6 mm
